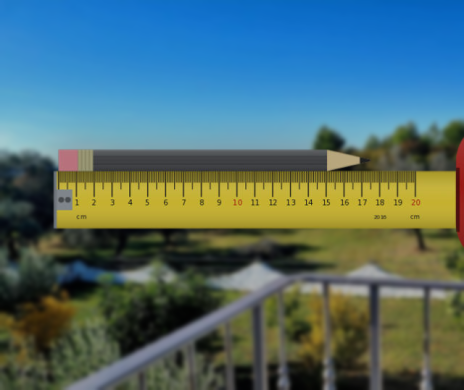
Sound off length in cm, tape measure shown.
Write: 17.5 cm
